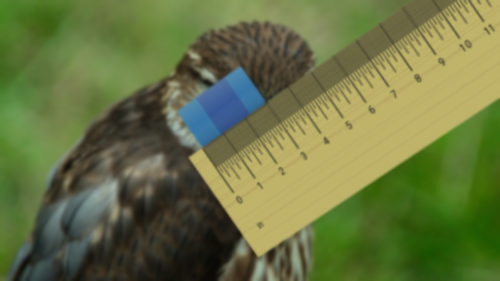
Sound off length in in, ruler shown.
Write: 3 in
